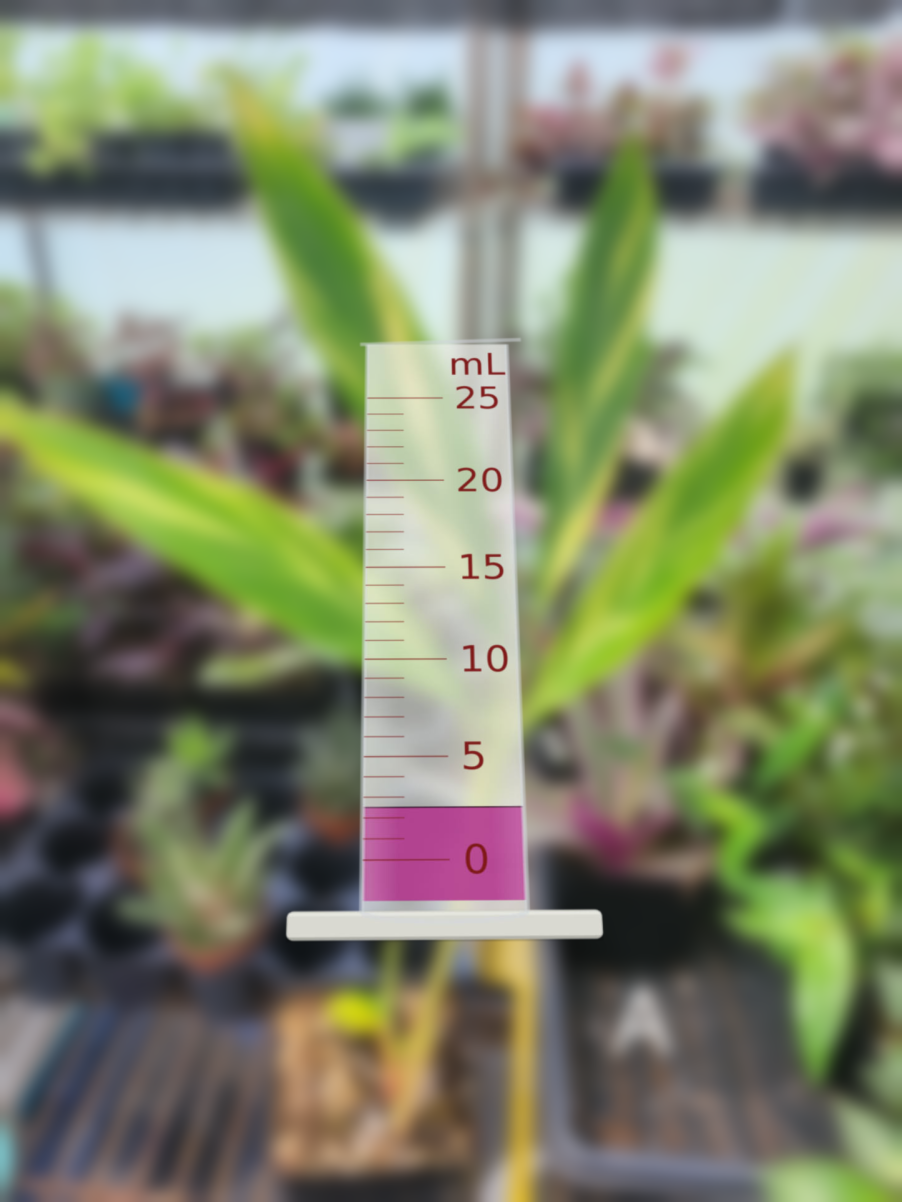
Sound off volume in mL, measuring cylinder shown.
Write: 2.5 mL
